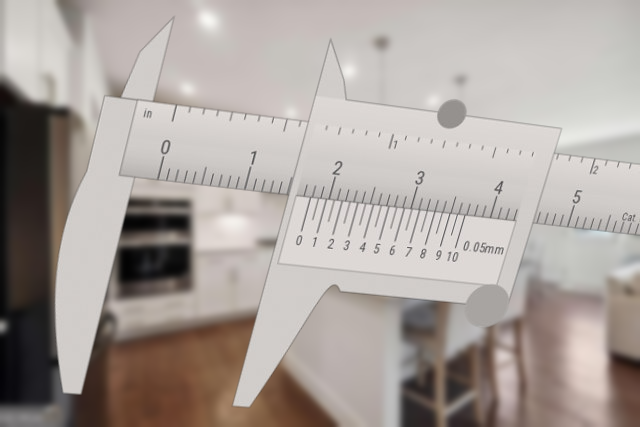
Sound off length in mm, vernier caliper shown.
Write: 17.8 mm
